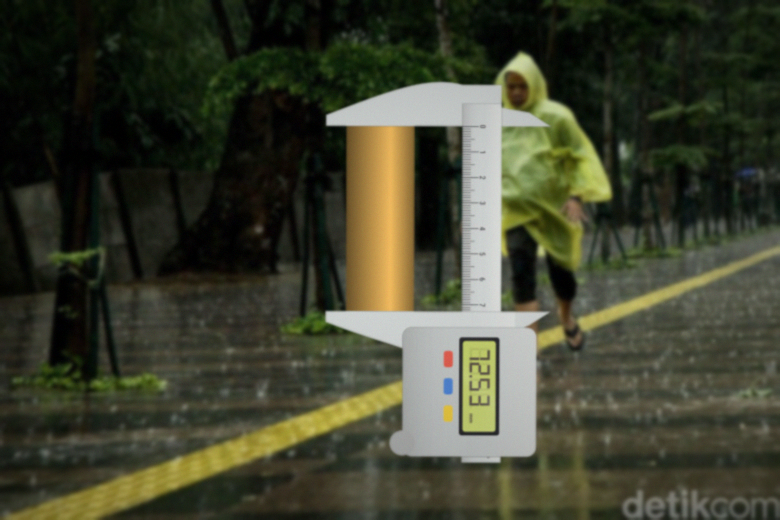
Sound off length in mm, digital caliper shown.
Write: 72.53 mm
